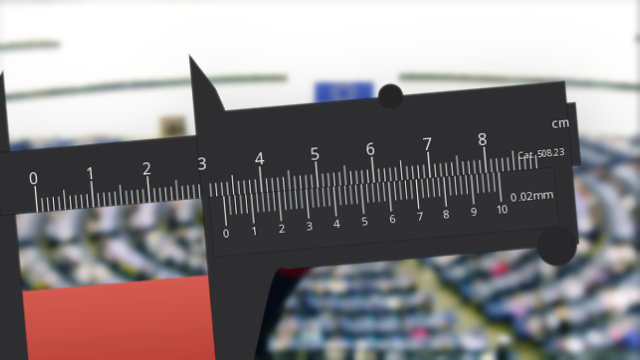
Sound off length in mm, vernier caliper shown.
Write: 33.2 mm
